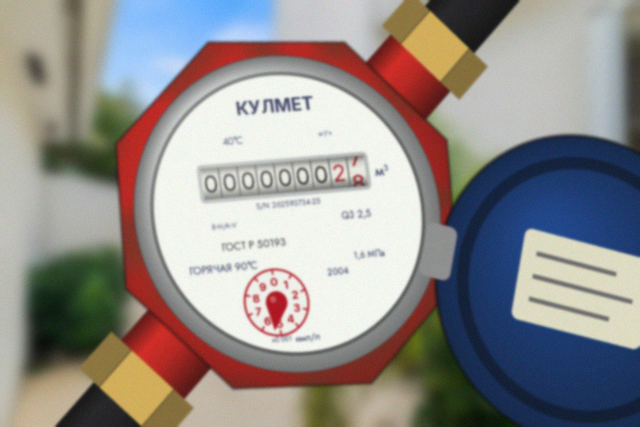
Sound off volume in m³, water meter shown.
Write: 0.275 m³
